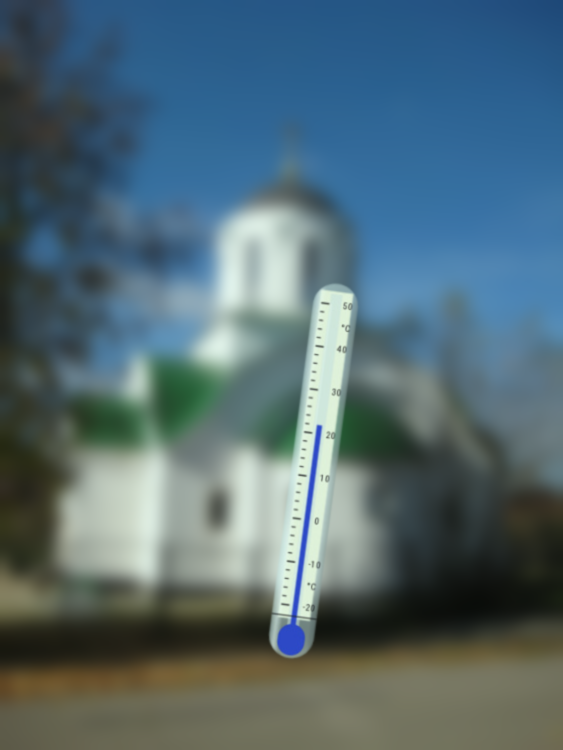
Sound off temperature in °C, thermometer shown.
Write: 22 °C
